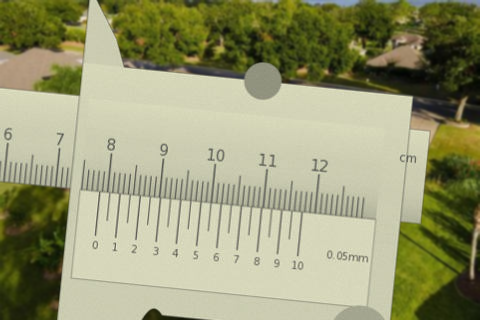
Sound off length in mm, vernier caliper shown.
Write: 78.5 mm
